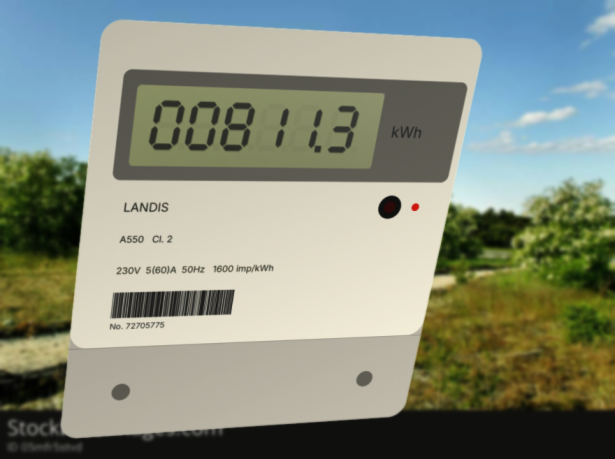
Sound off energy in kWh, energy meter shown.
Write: 811.3 kWh
